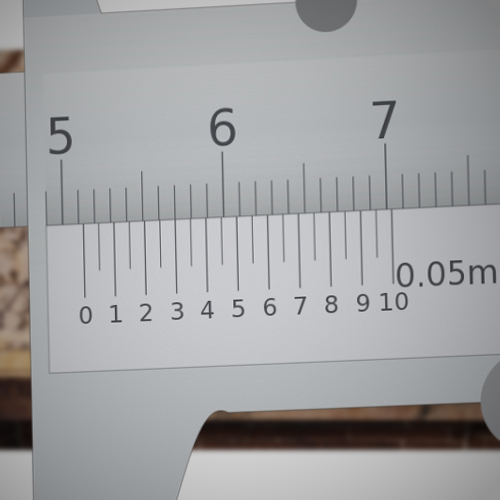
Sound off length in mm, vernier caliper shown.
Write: 51.3 mm
